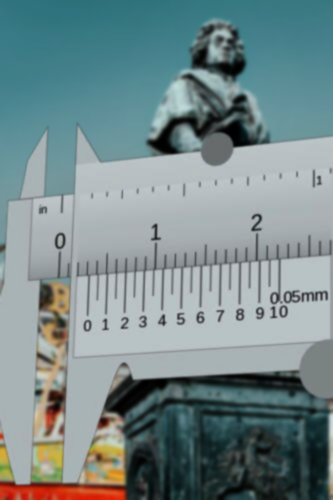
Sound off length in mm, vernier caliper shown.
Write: 3.2 mm
